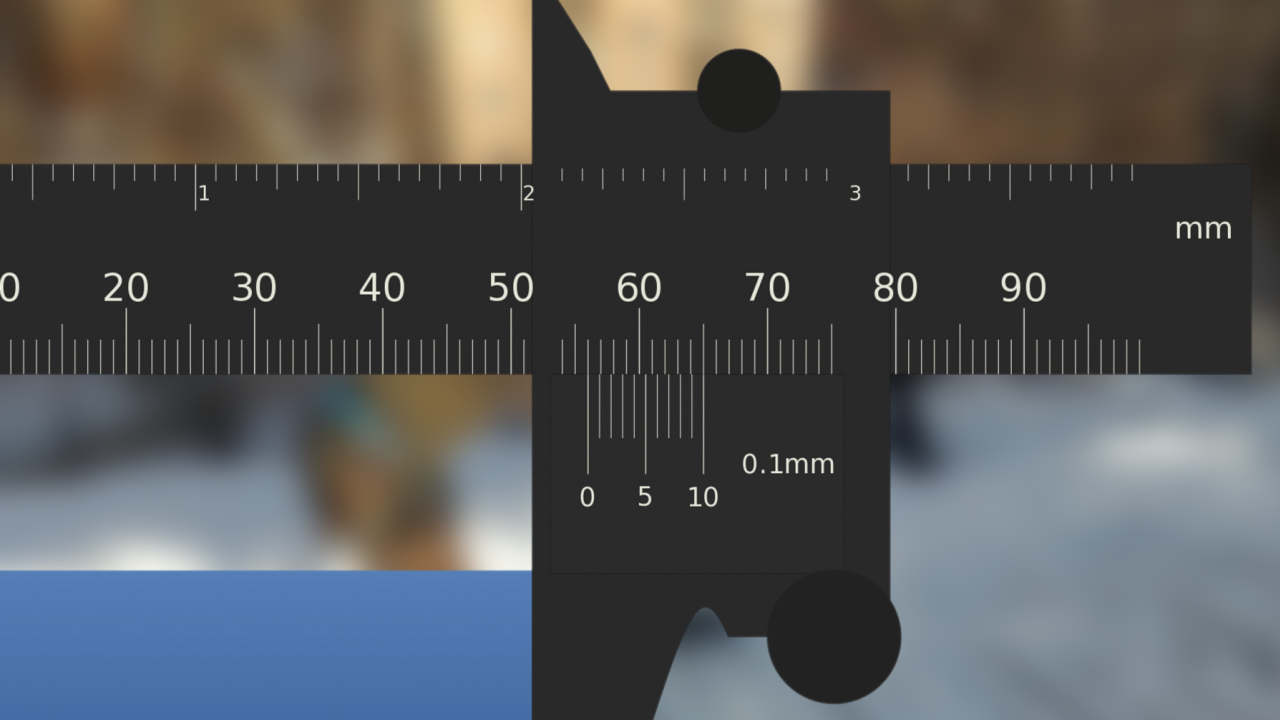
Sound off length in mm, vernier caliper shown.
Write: 56.0 mm
